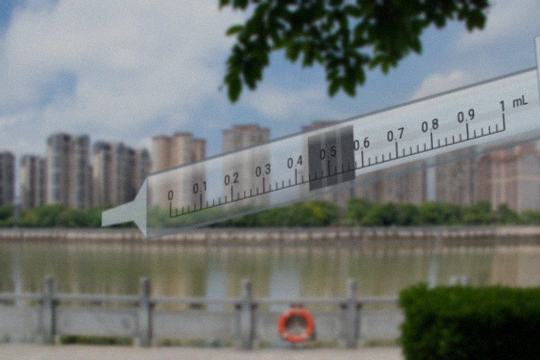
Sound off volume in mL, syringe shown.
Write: 0.44 mL
